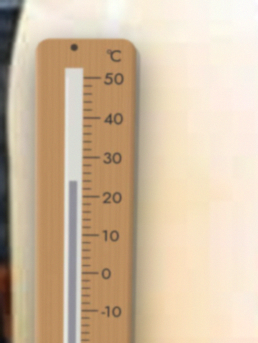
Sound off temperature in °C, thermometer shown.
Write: 24 °C
